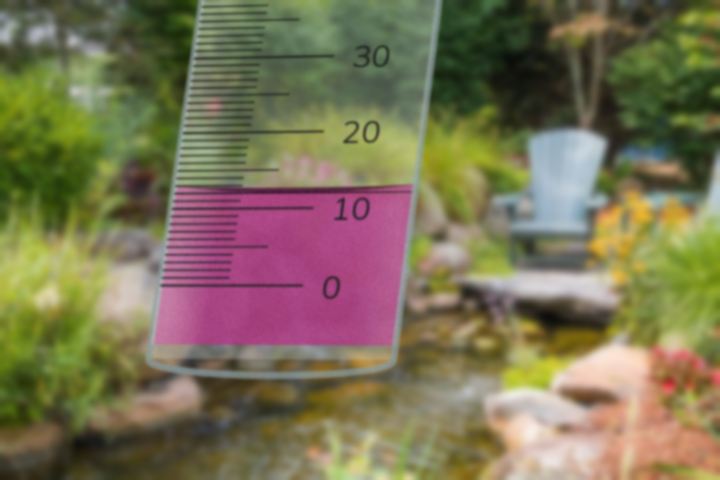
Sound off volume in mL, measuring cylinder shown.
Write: 12 mL
